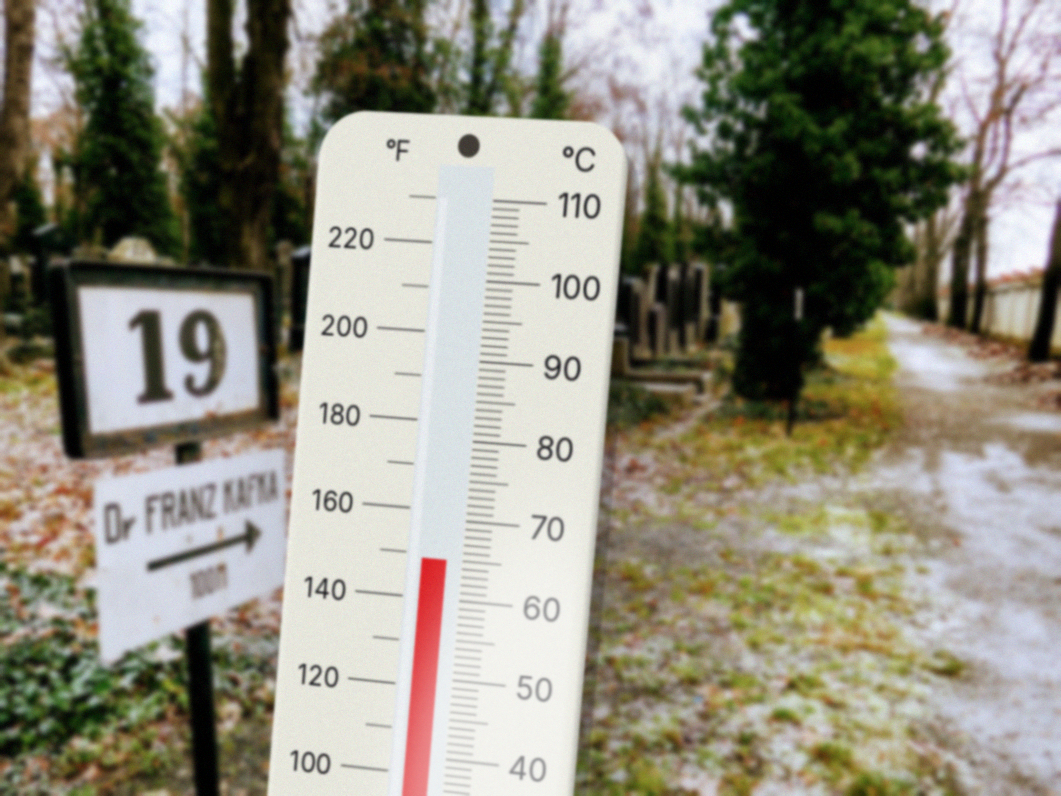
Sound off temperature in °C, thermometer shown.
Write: 65 °C
